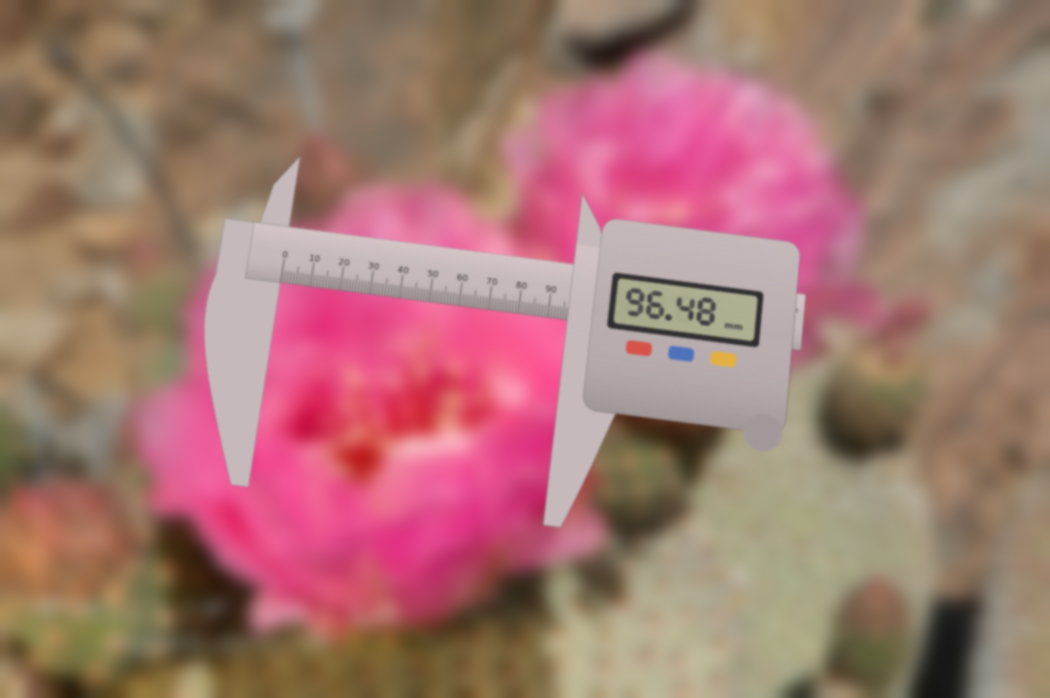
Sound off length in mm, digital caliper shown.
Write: 96.48 mm
